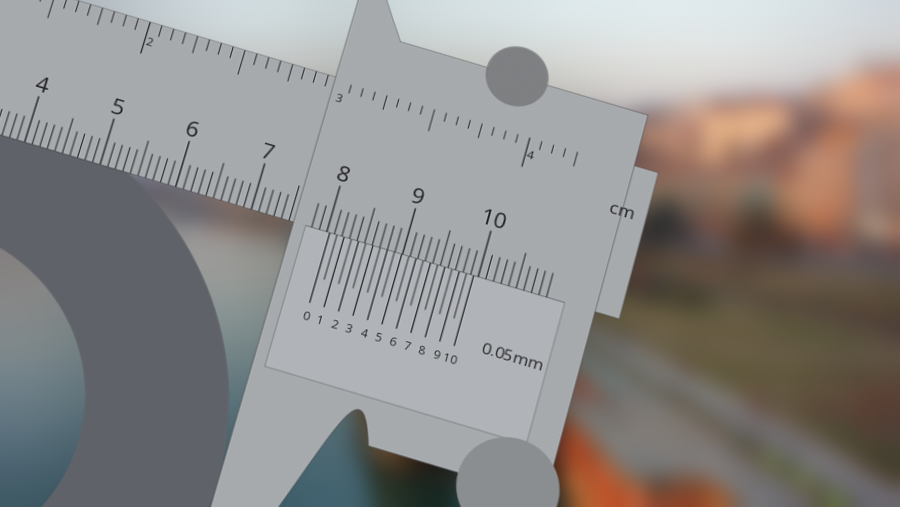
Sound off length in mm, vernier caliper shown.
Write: 80.4 mm
